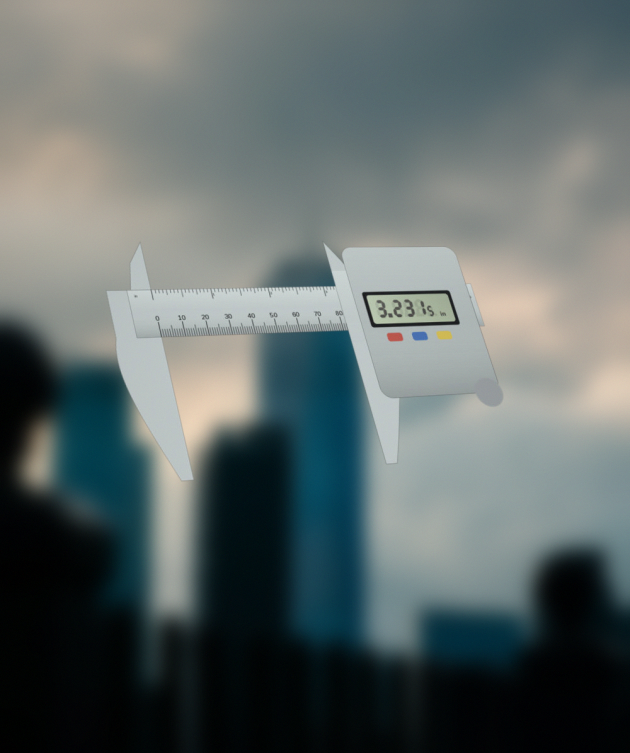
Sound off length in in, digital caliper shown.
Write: 3.2315 in
